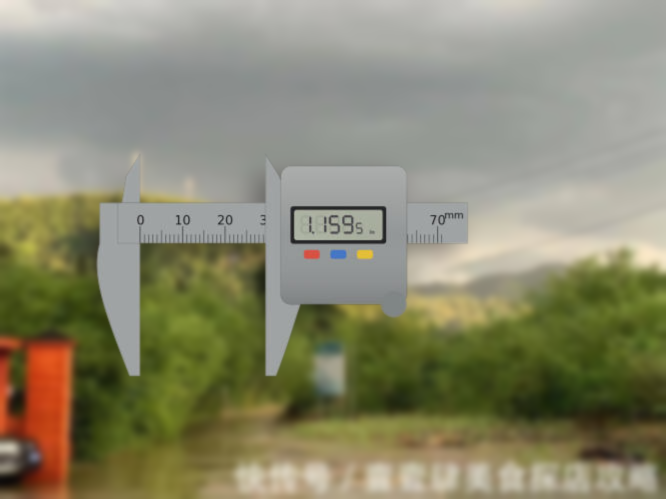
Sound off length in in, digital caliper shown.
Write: 1.1595 in
